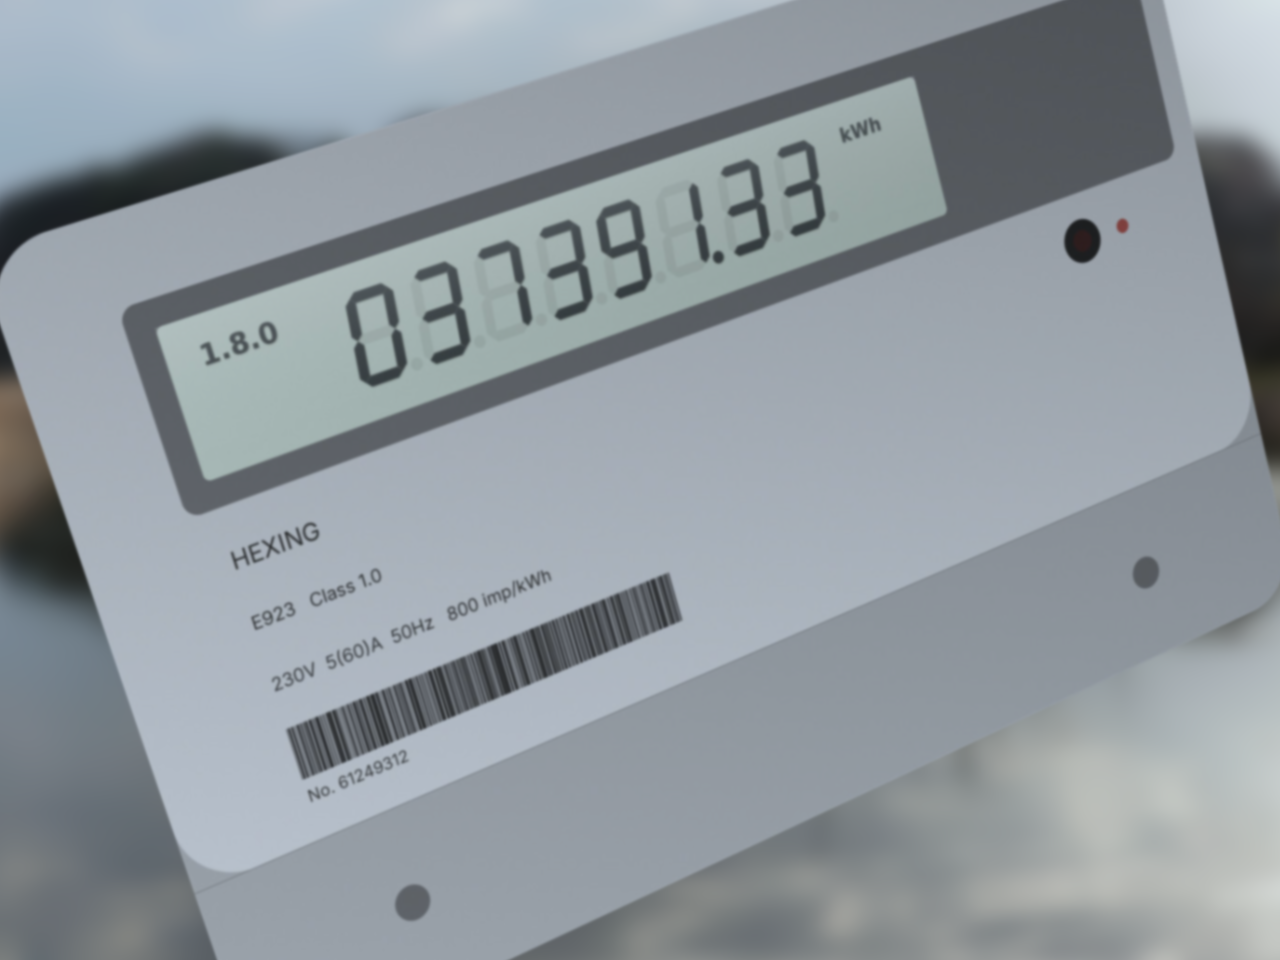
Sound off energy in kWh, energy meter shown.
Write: 37391.33 kWh
